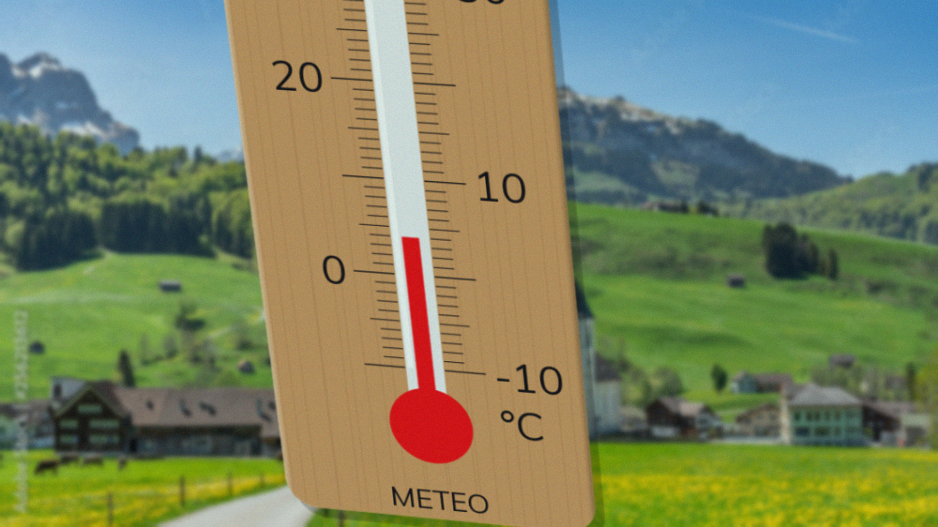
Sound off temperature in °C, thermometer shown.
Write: 4 °C
